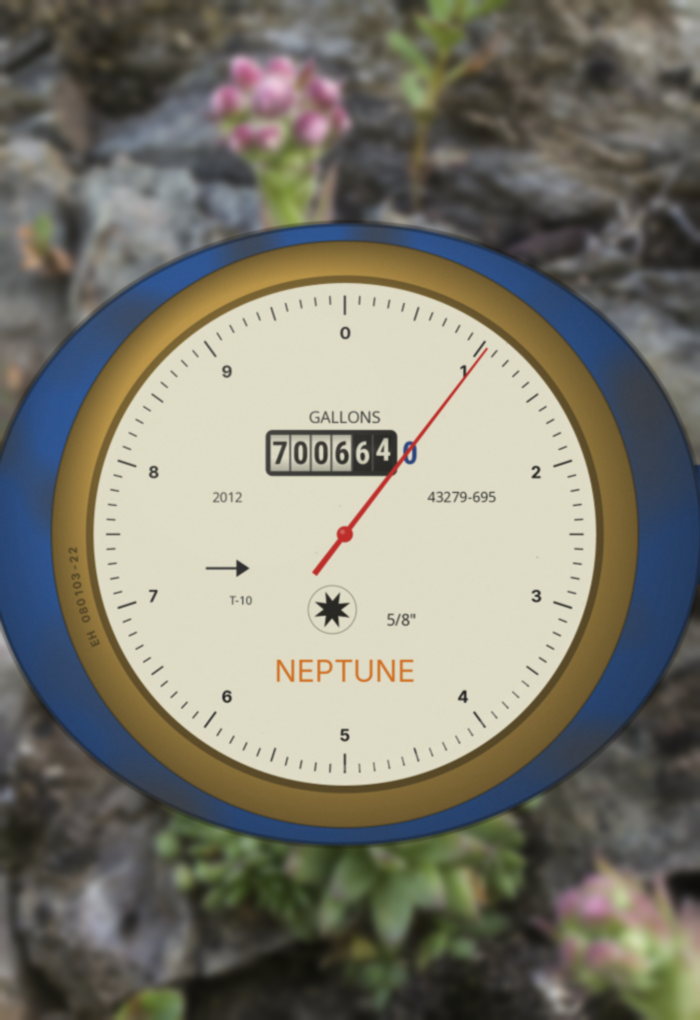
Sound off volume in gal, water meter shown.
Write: 7006641.0 gal
